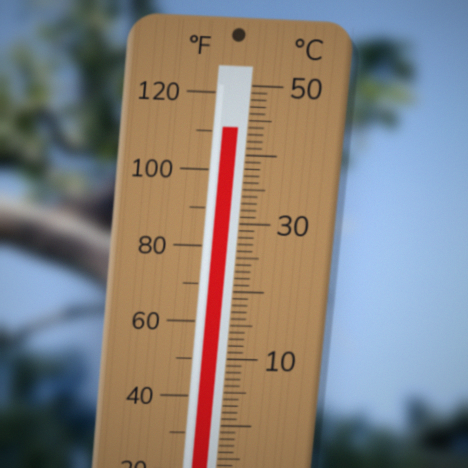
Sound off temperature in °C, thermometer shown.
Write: 44 °C
